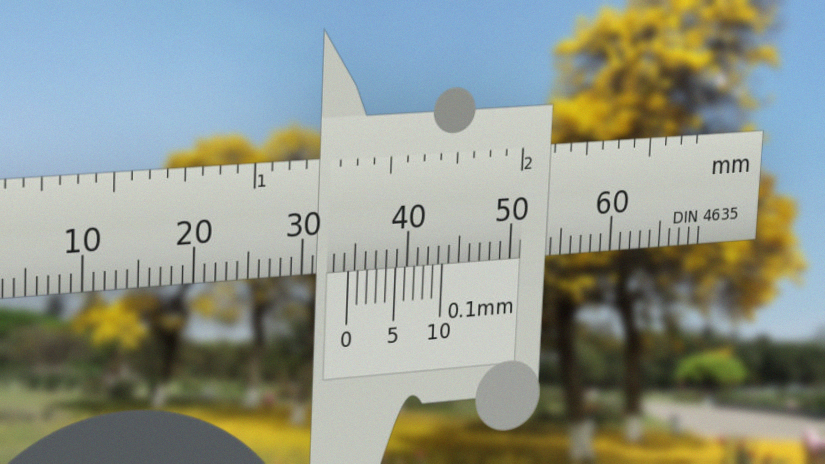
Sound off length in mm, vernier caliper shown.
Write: 34.4 mm
